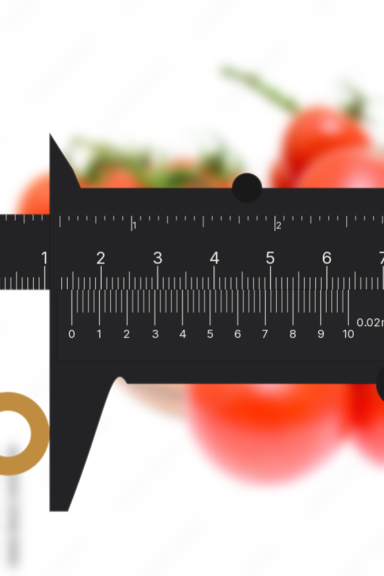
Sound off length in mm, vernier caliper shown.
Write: 14.8 mm
